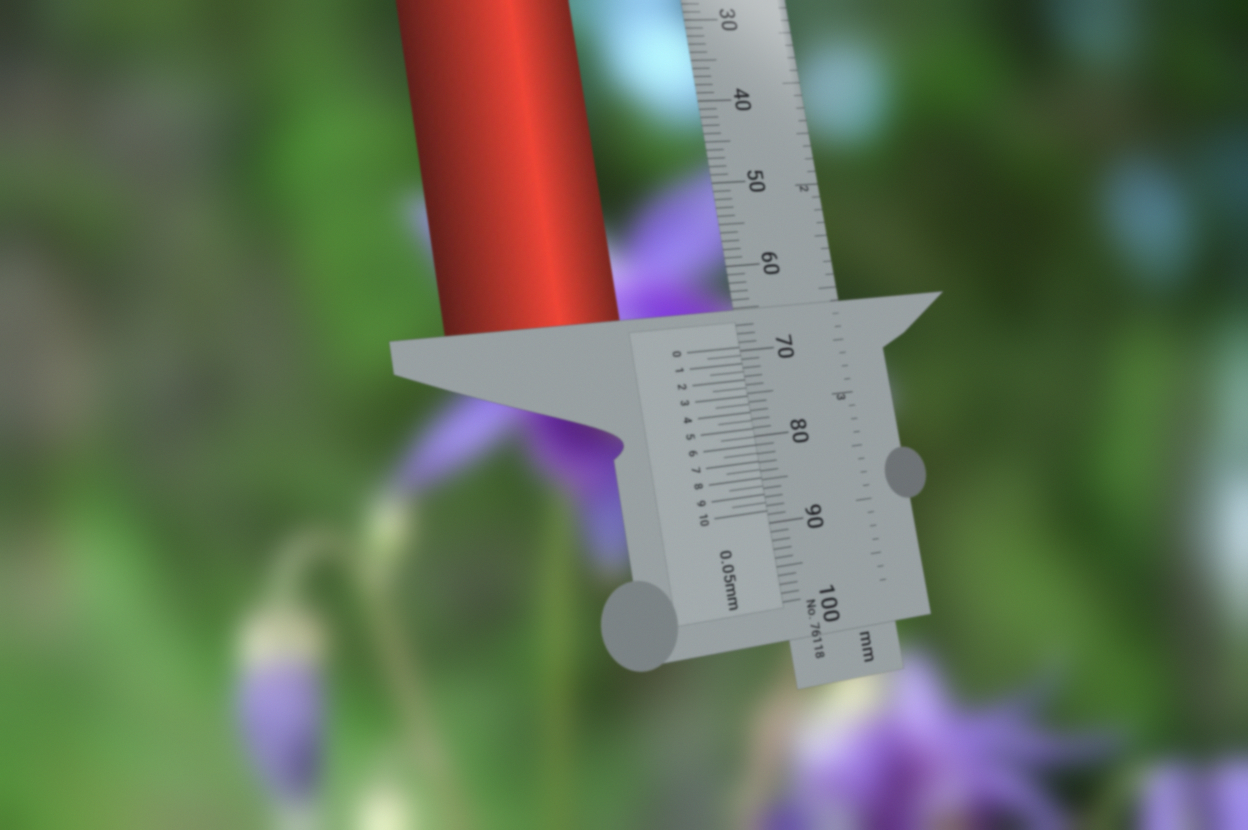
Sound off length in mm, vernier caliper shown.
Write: 69.6 mm
